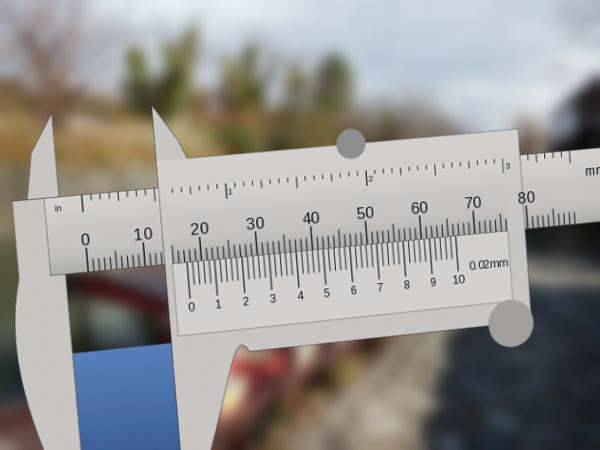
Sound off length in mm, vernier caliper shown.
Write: 17.4 mm
